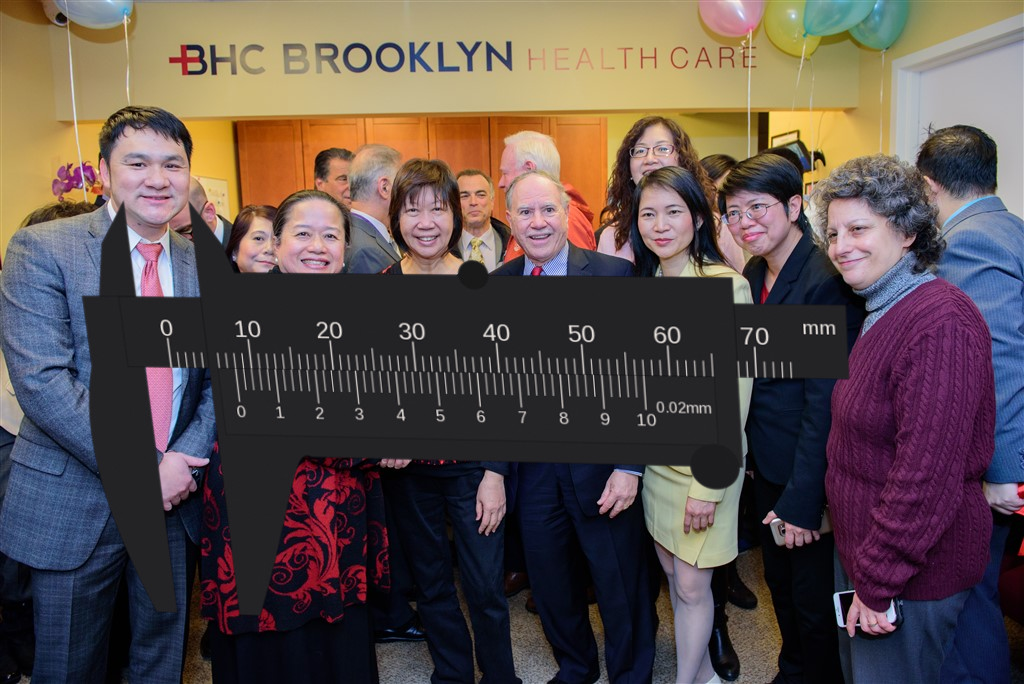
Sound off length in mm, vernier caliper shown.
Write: 8.0 mm
